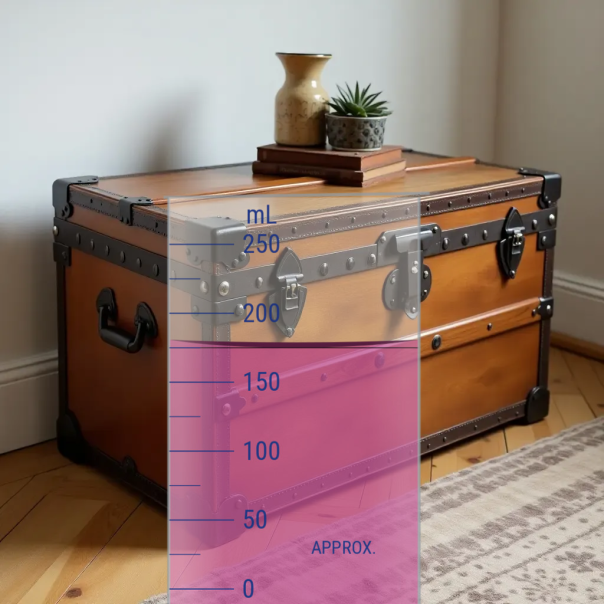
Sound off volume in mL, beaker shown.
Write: 175 mL
